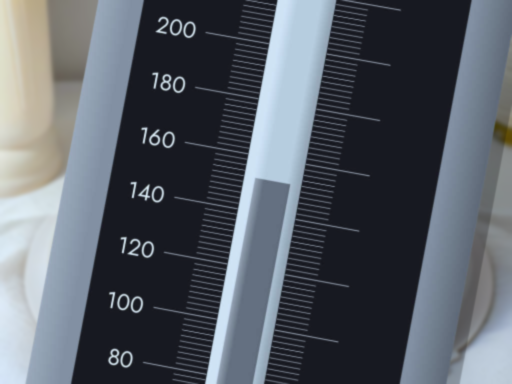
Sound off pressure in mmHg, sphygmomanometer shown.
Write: 152 mmHg
